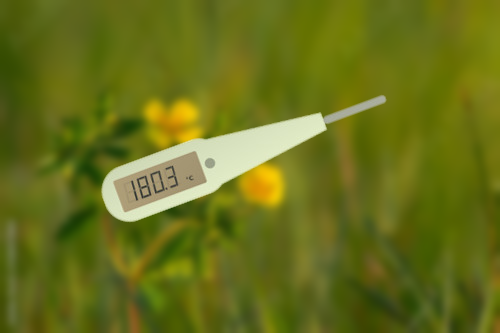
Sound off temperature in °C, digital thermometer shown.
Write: 180.3 °C
